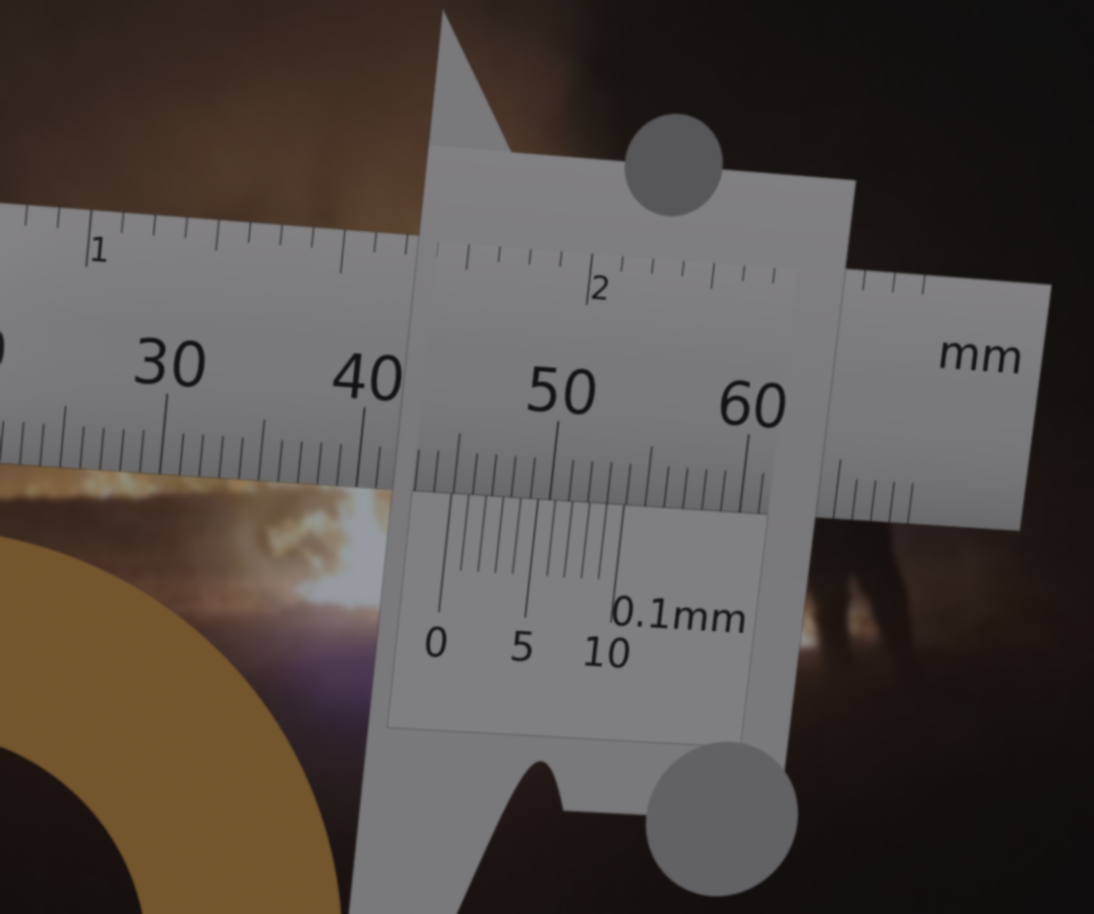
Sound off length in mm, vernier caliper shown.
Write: 44.9 mm
